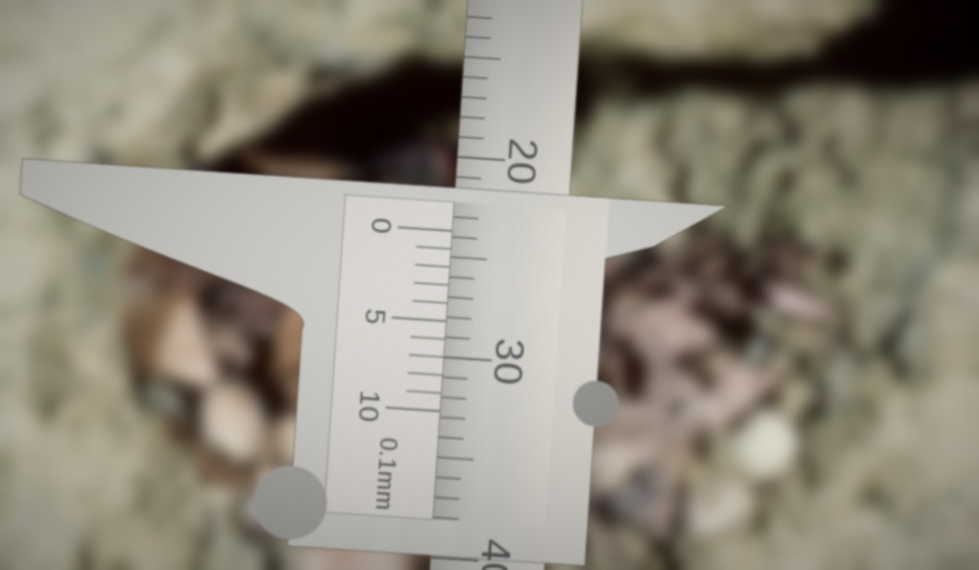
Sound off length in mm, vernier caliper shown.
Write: 23.7 mm
